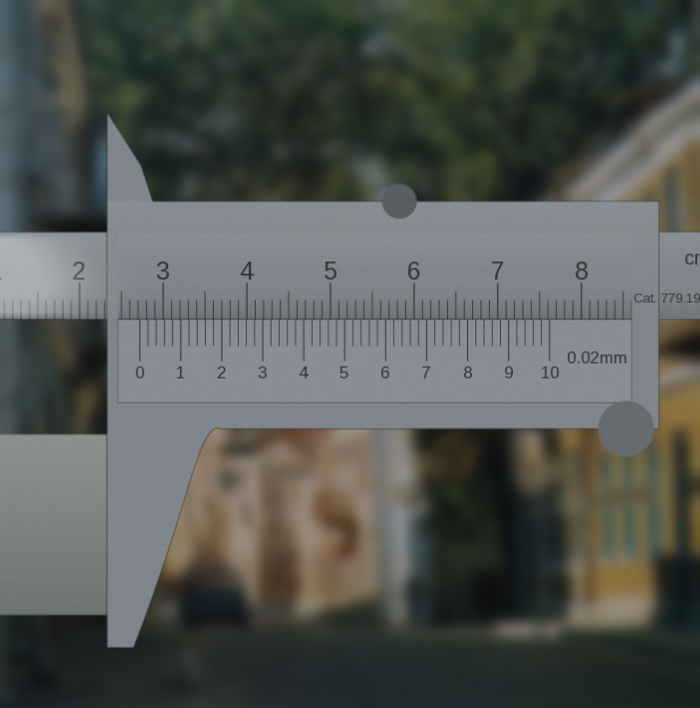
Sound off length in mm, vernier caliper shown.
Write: 27.2 mm
